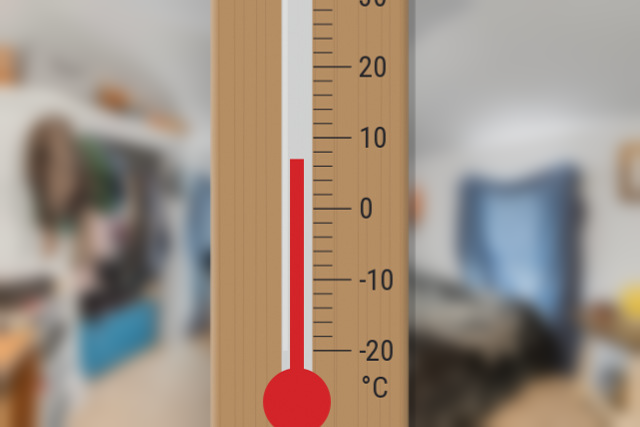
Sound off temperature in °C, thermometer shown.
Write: 7 °C
